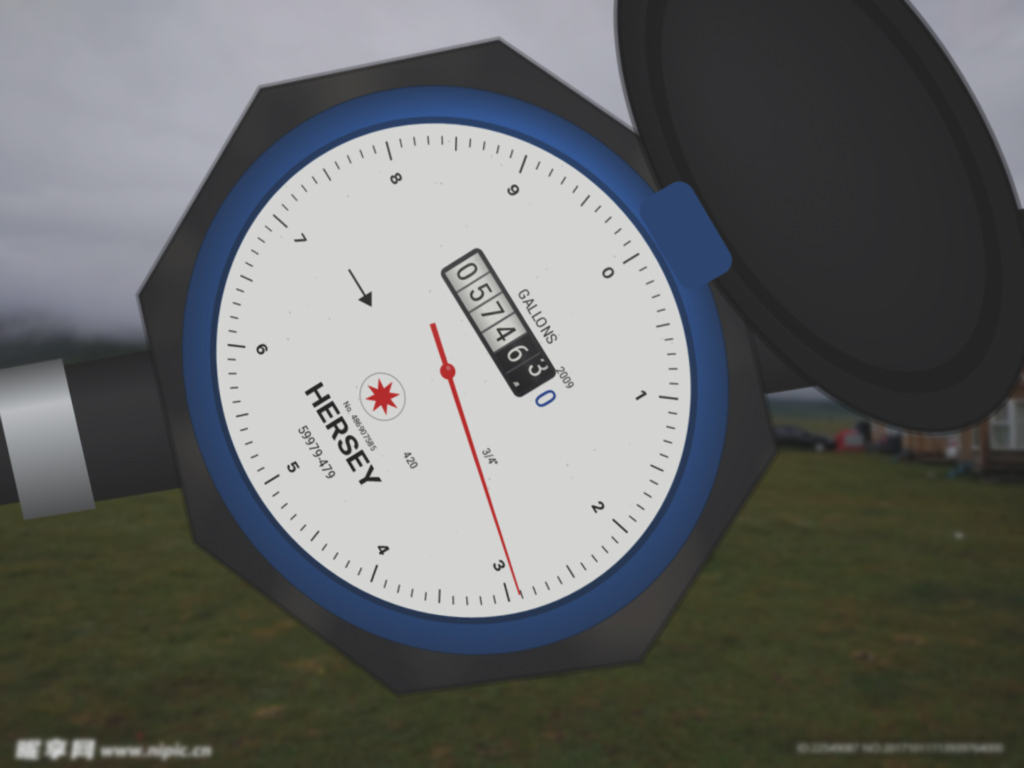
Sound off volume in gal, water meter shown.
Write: 574632.9 gal
